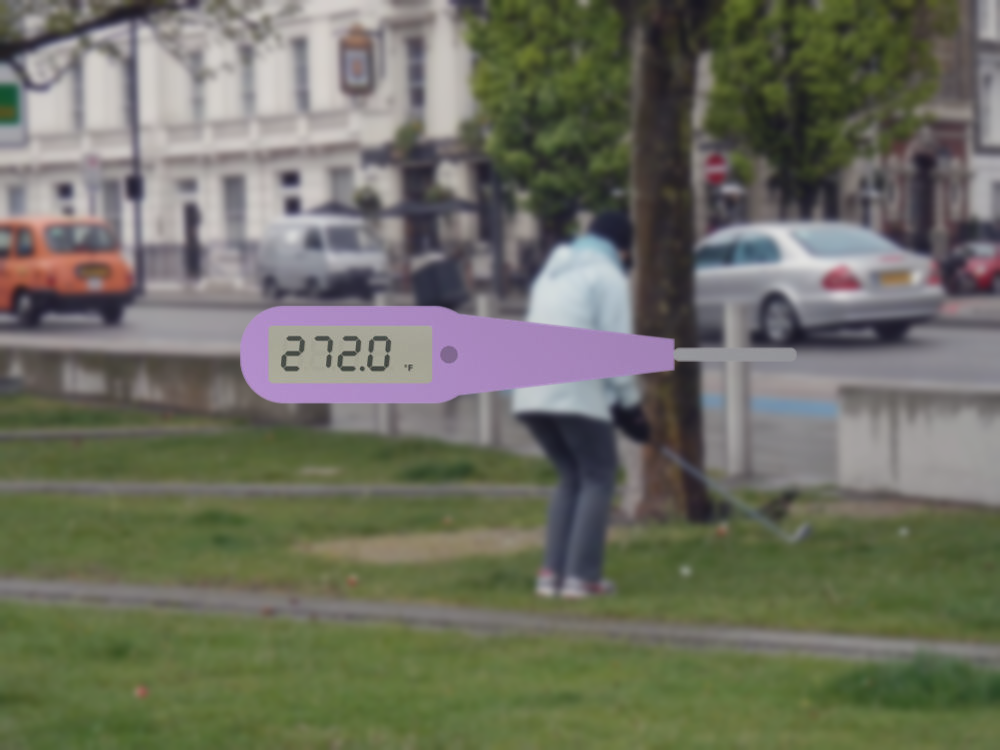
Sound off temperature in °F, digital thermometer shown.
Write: 272.0 °F
